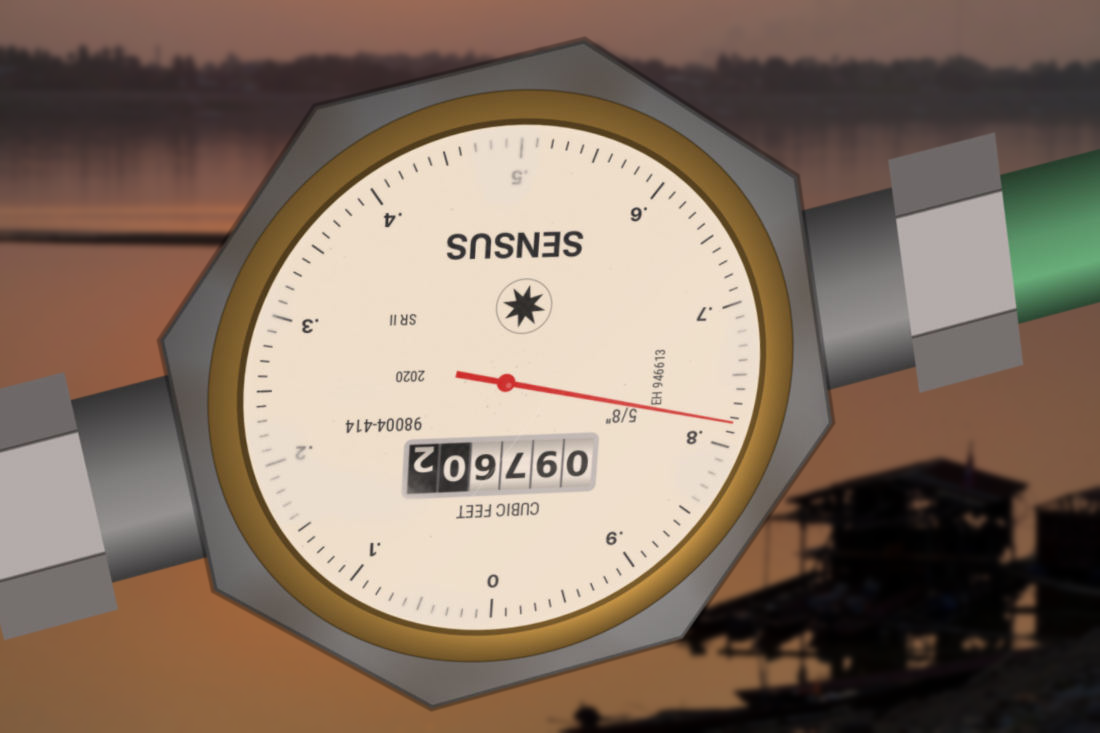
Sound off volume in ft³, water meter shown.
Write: 97601.78 ft³
